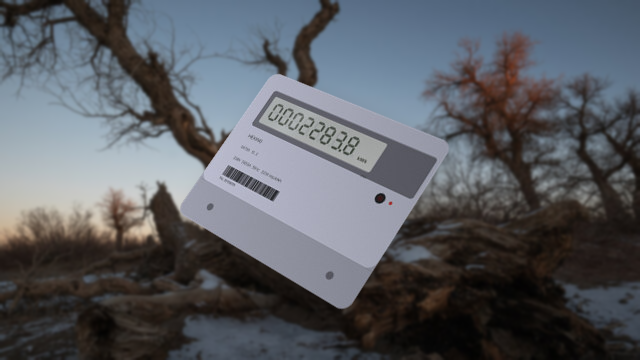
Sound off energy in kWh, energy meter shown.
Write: 2283.8 kWh
